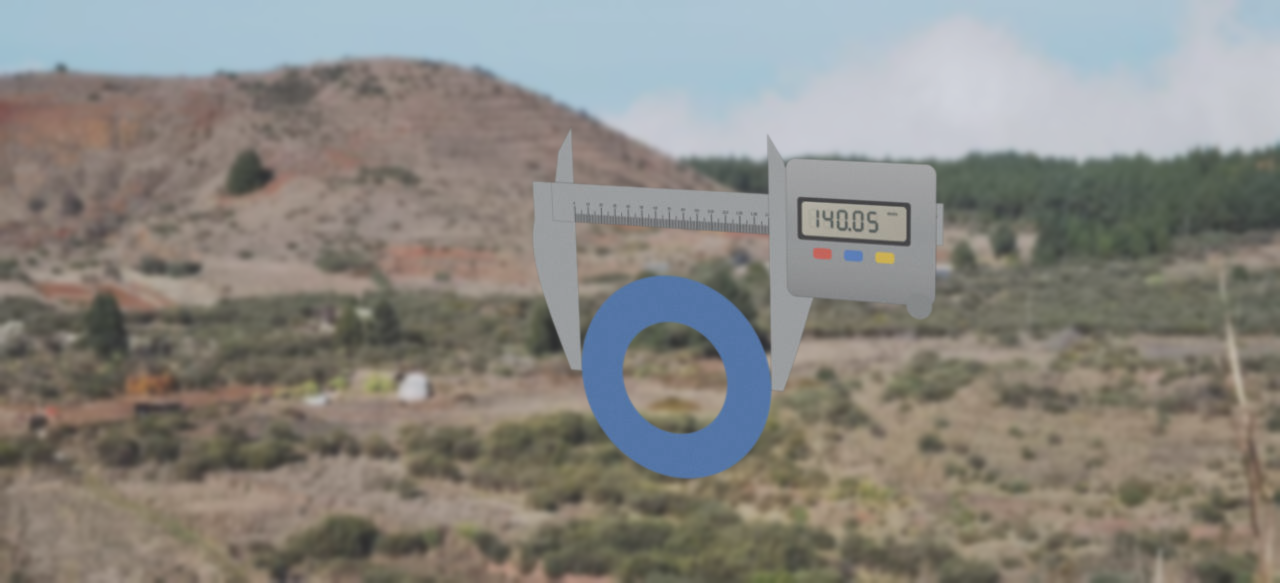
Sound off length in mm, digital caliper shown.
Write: 140.05 mm
